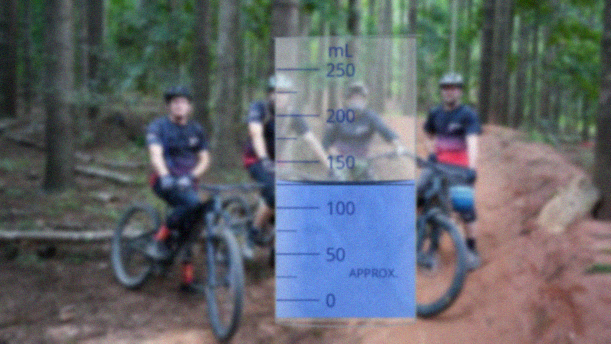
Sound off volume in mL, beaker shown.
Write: 125 mL
